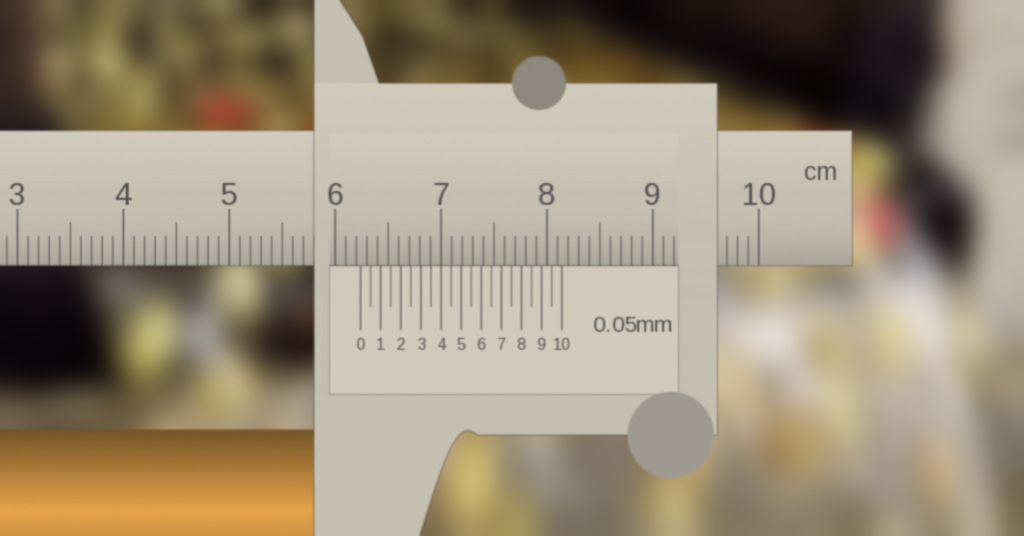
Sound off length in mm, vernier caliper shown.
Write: 62.4 mm
